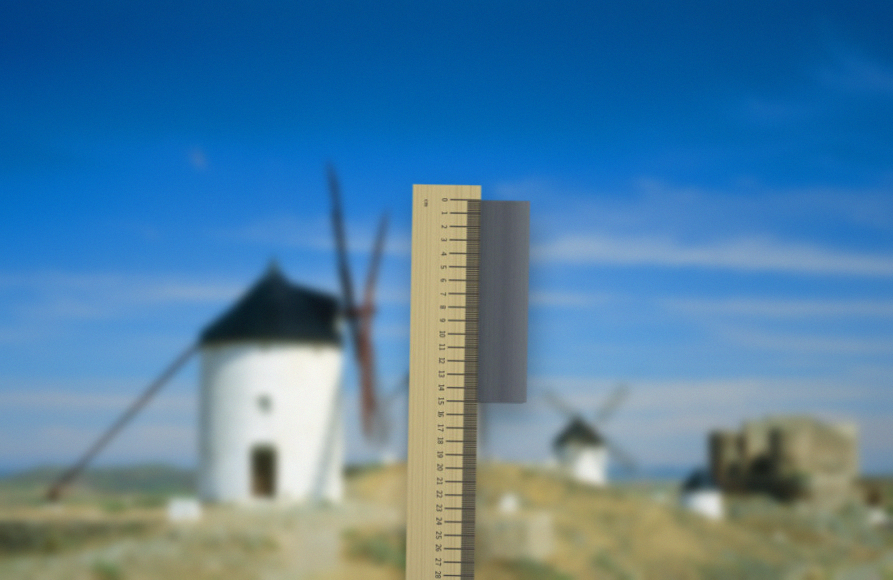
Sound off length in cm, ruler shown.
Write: 15 cm
